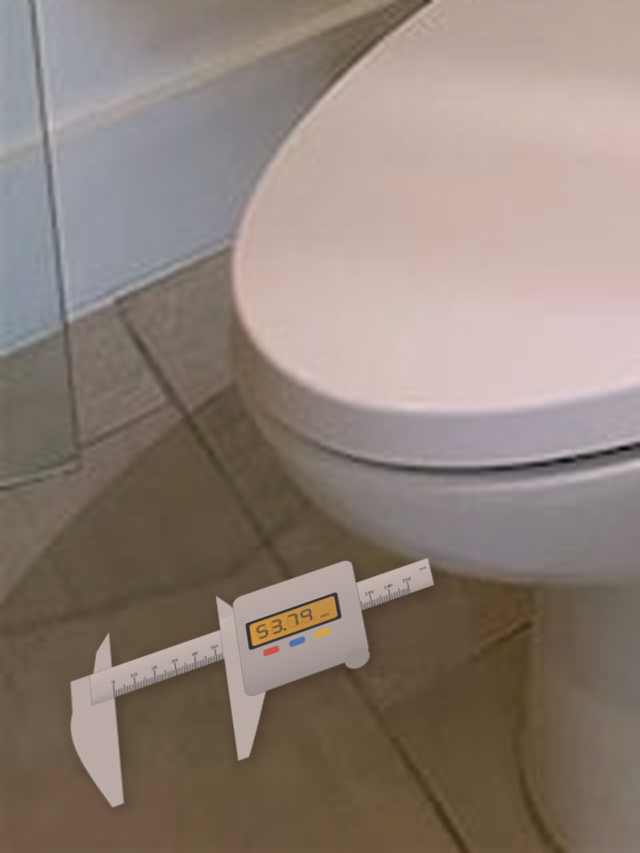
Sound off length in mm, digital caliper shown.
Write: 53.79 mm
